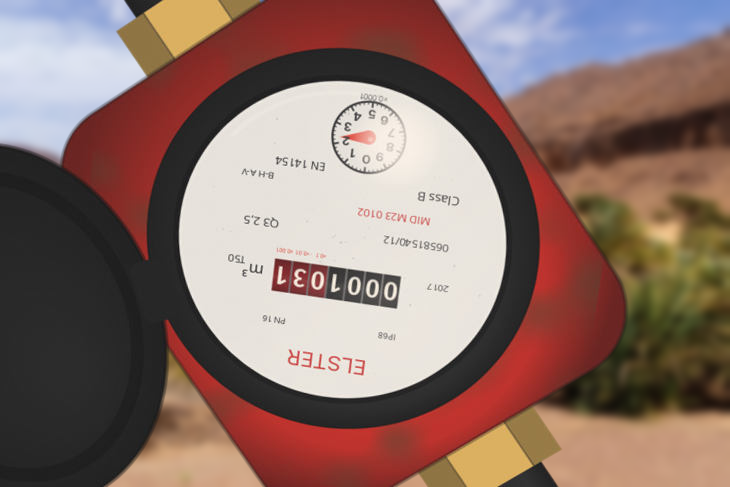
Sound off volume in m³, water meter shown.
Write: 1.0312 m³
